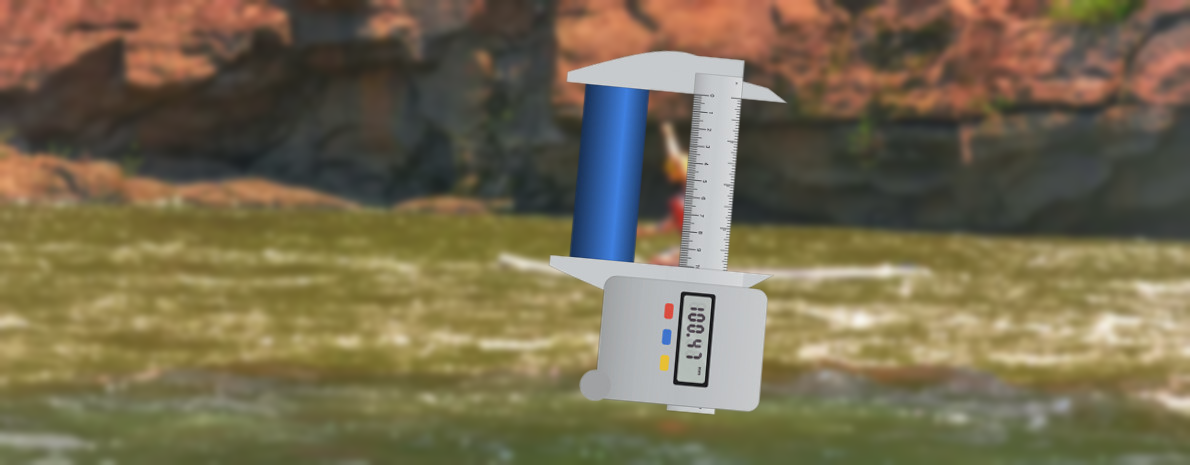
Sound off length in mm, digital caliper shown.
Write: 100.47 mm
